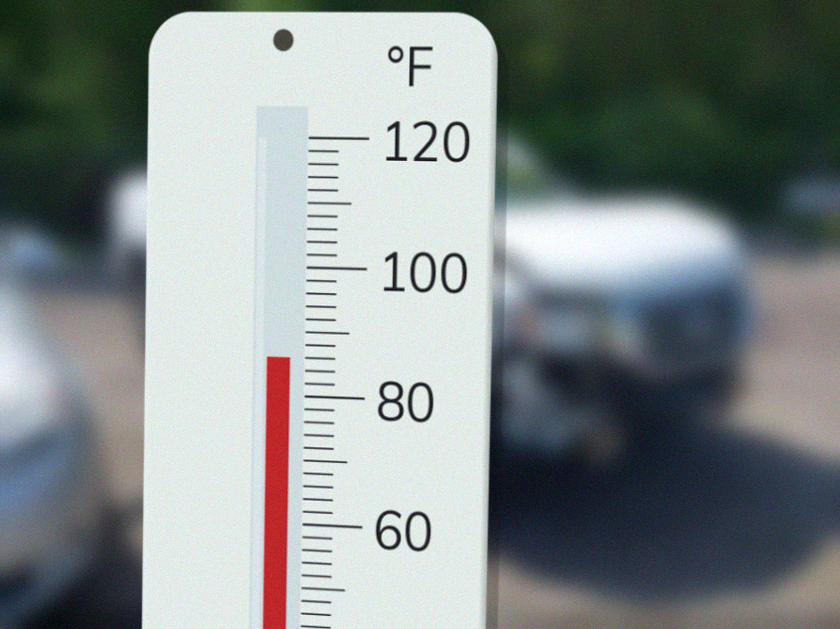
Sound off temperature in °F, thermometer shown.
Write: 86 °F
